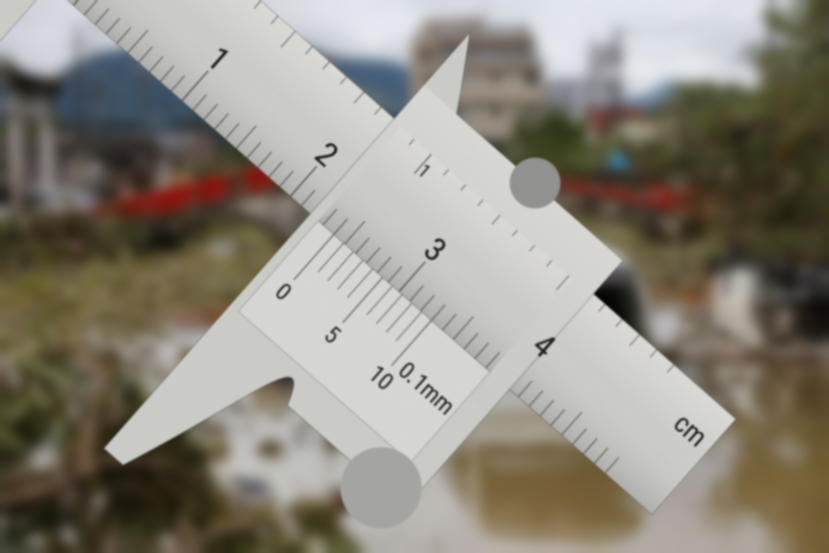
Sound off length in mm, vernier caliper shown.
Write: 24.0 mm
